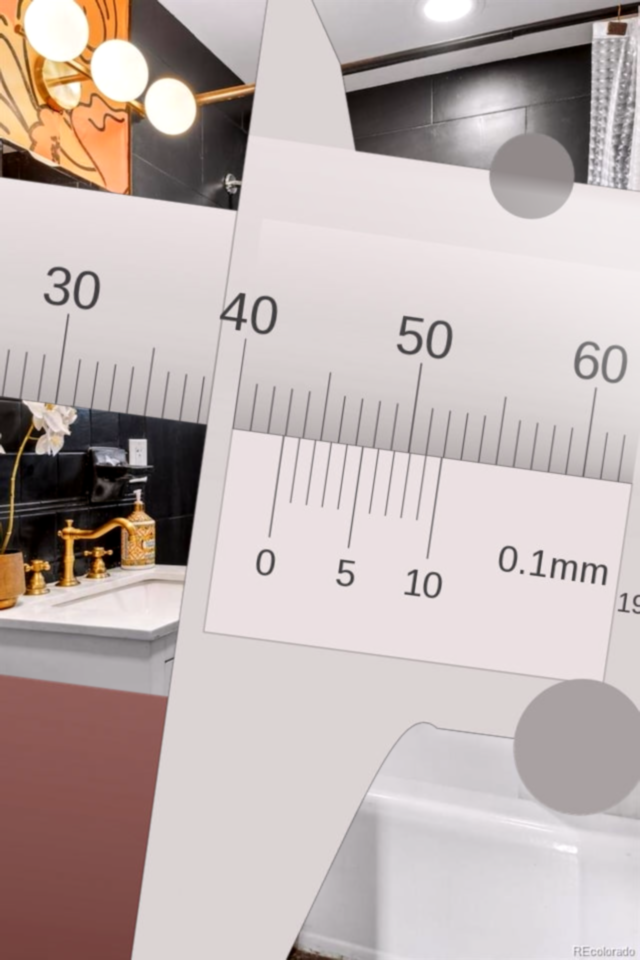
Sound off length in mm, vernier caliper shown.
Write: 42.9 mm
